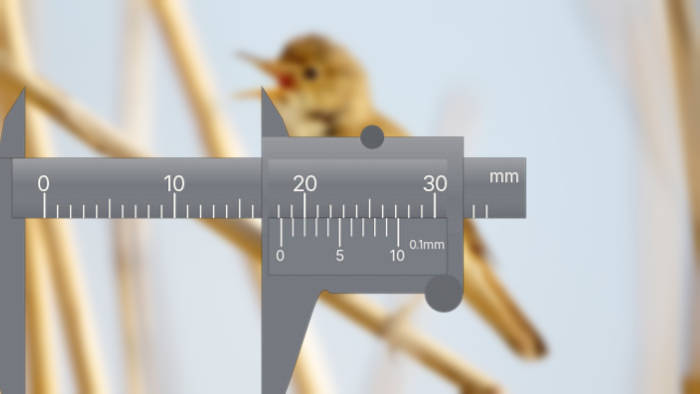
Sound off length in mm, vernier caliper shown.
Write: 18.2 mm
